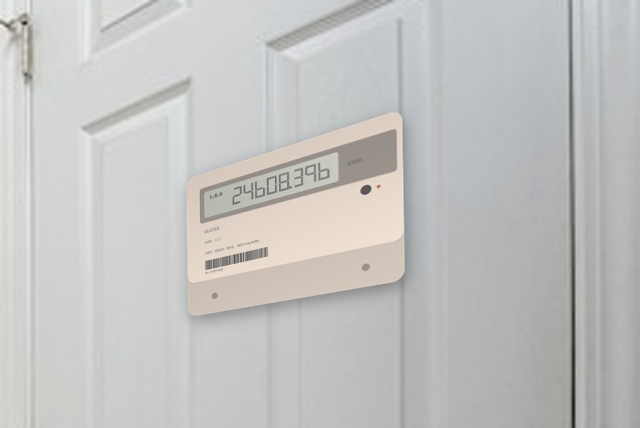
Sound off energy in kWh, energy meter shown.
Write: 24608.396 kWh
